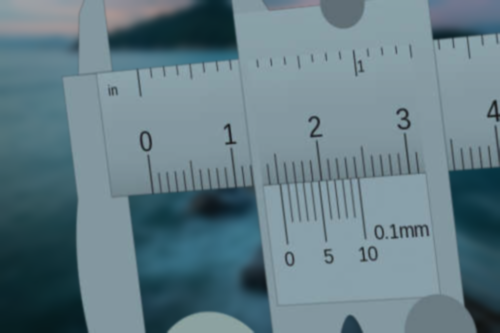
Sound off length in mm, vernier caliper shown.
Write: 15.2 mm
